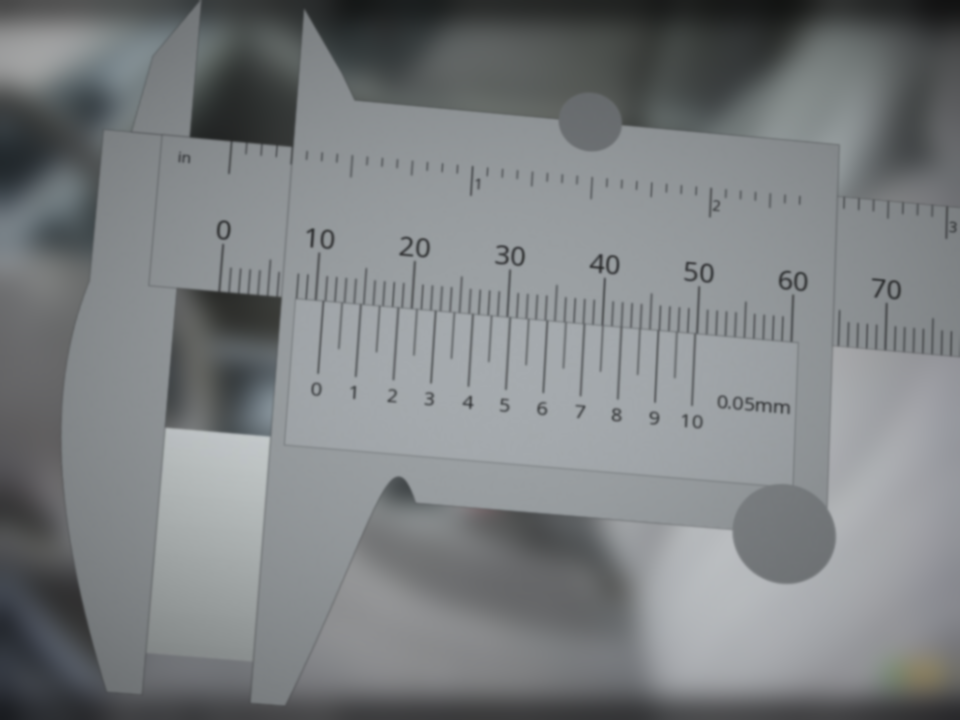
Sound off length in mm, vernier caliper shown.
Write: 10.8 mm
